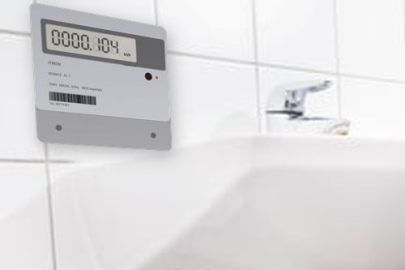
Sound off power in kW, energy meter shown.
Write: 0.104 kW
